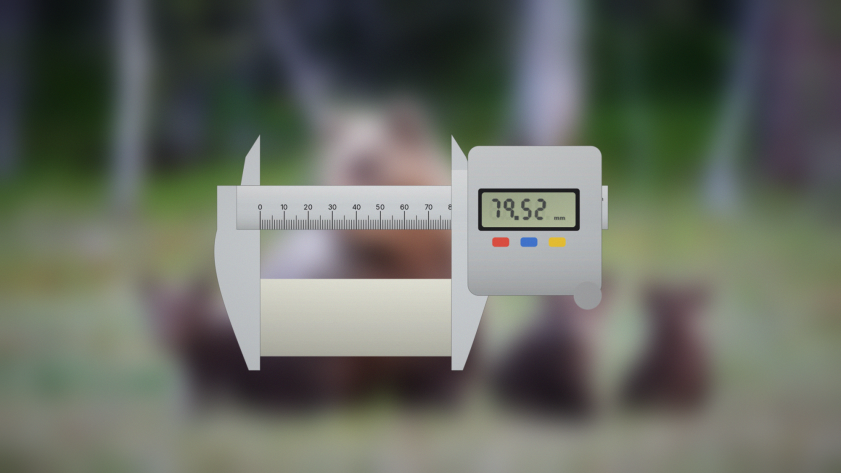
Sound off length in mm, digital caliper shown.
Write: 79.52 mm
